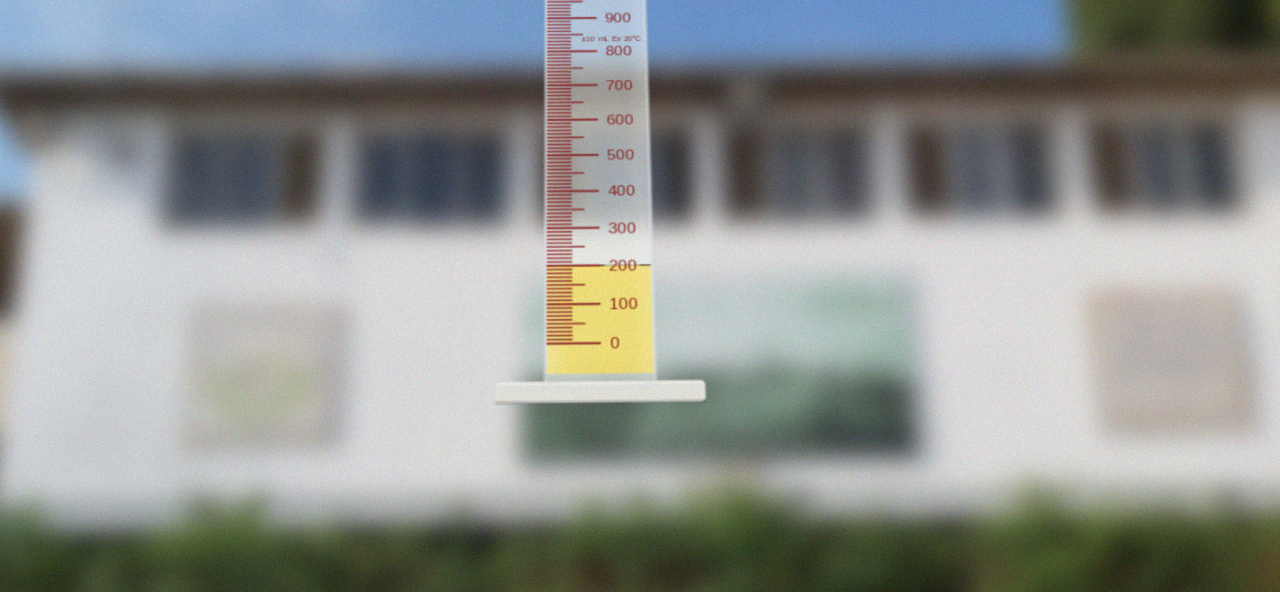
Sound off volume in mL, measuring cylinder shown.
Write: 200 mL
